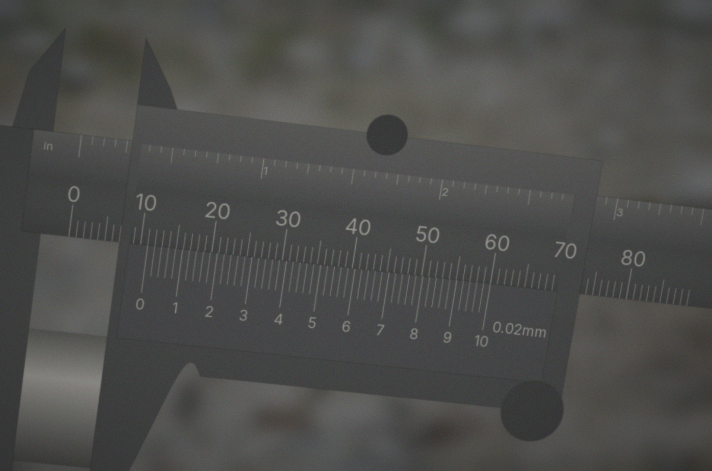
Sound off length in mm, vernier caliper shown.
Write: 11.0 mm
